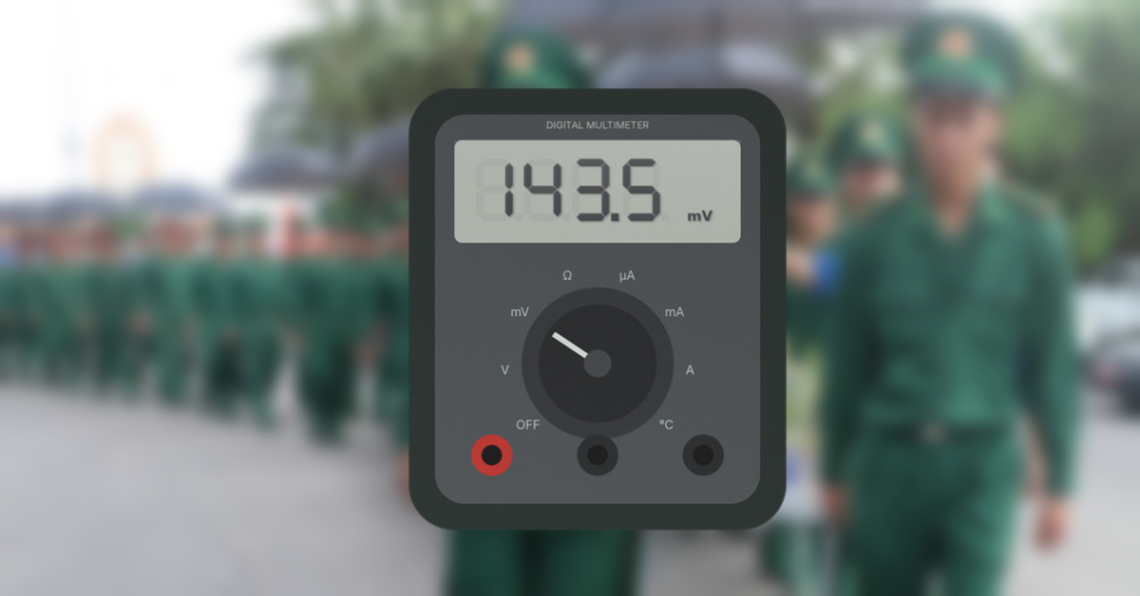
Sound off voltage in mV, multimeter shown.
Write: 143.5 mV
